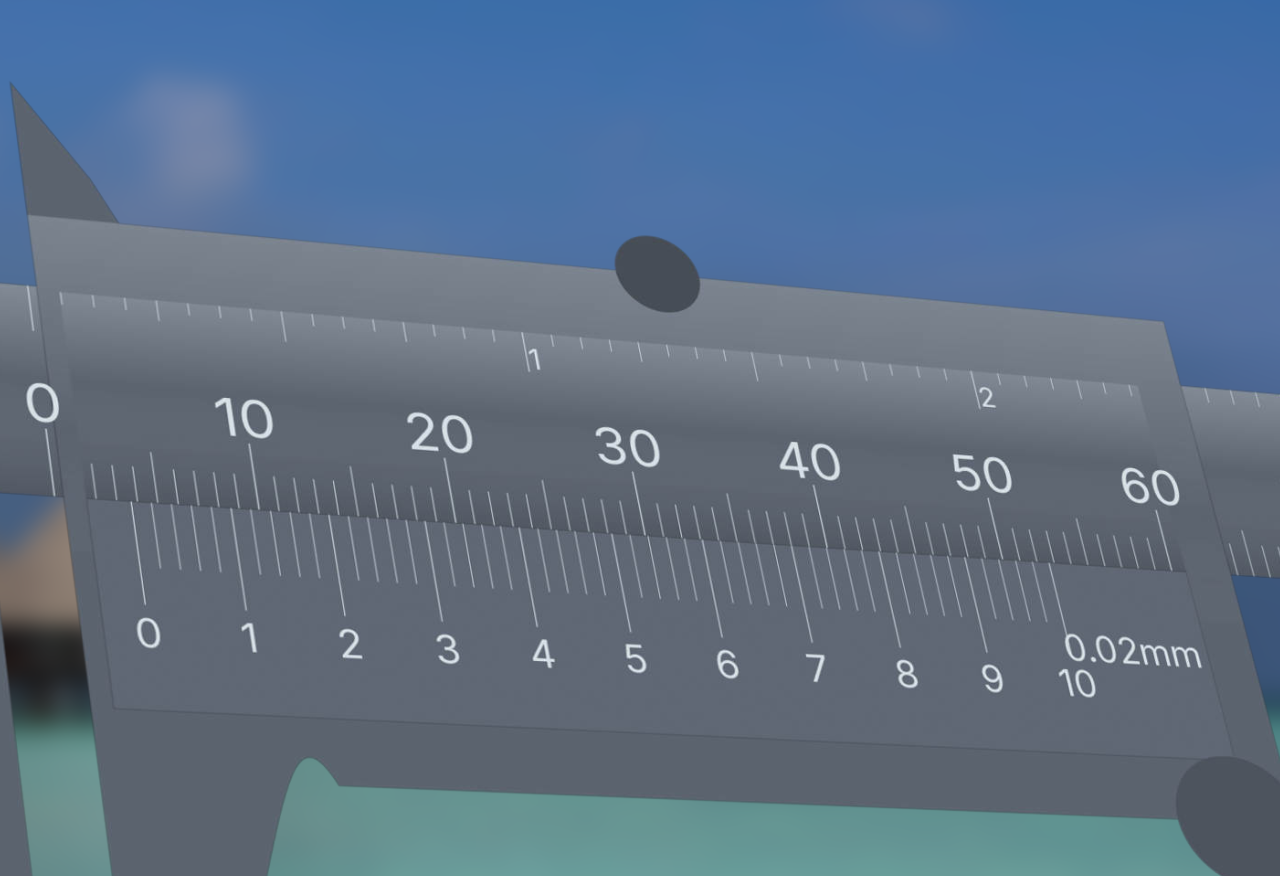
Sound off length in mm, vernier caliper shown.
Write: 3.7 mm
